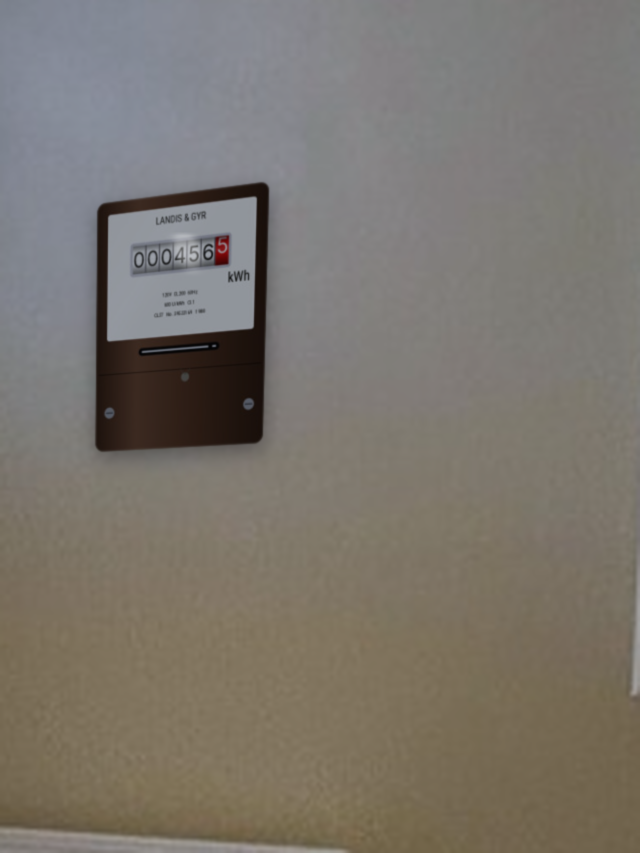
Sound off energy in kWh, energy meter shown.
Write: 456.5 kWh
